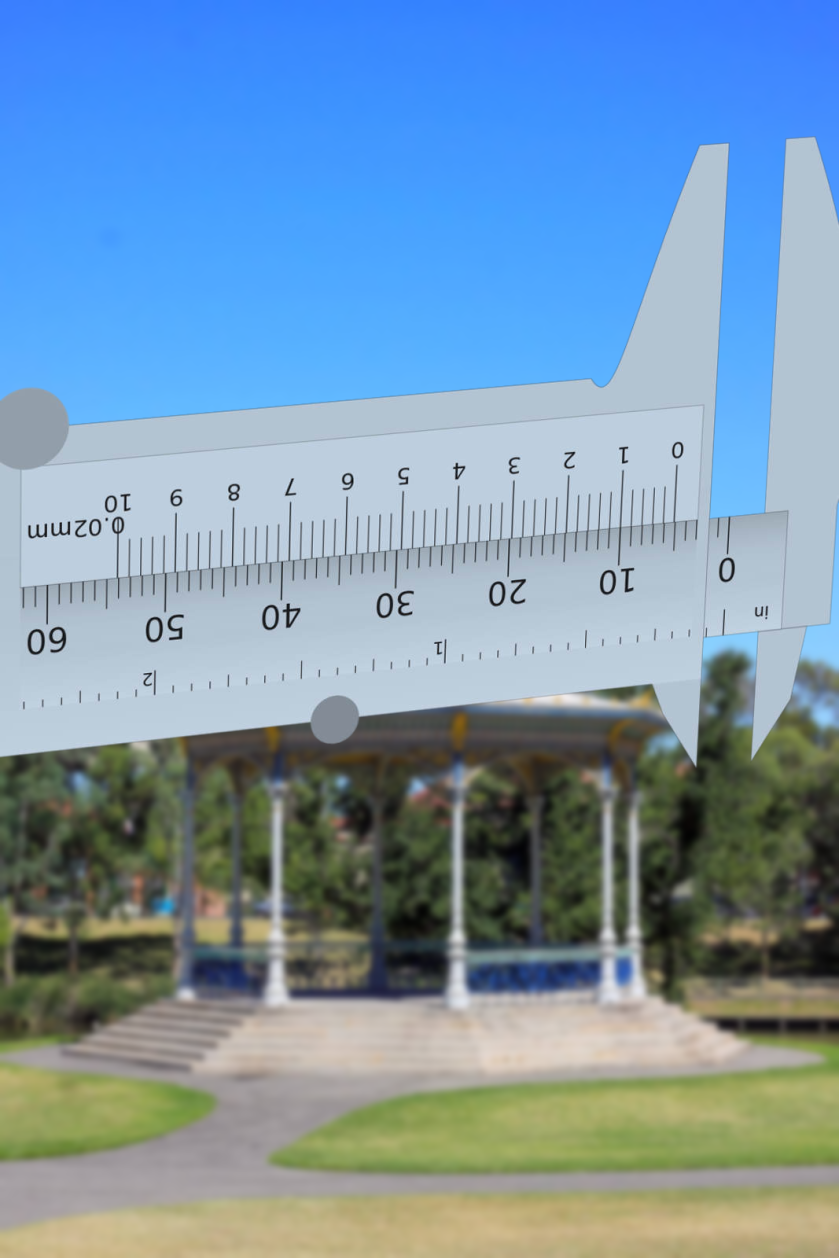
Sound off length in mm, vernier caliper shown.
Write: 5.1 mm
